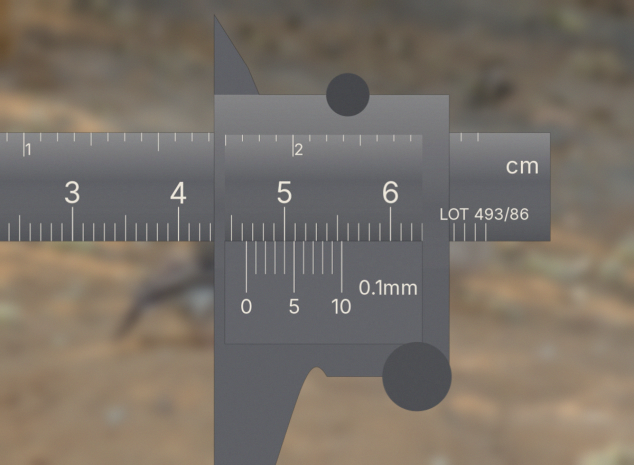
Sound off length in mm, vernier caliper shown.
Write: 46.4 mm
